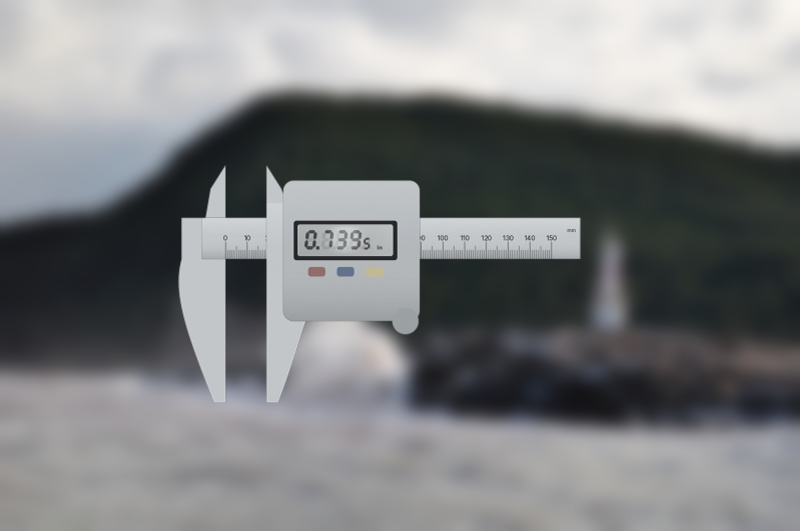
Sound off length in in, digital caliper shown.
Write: 0.7395 in
